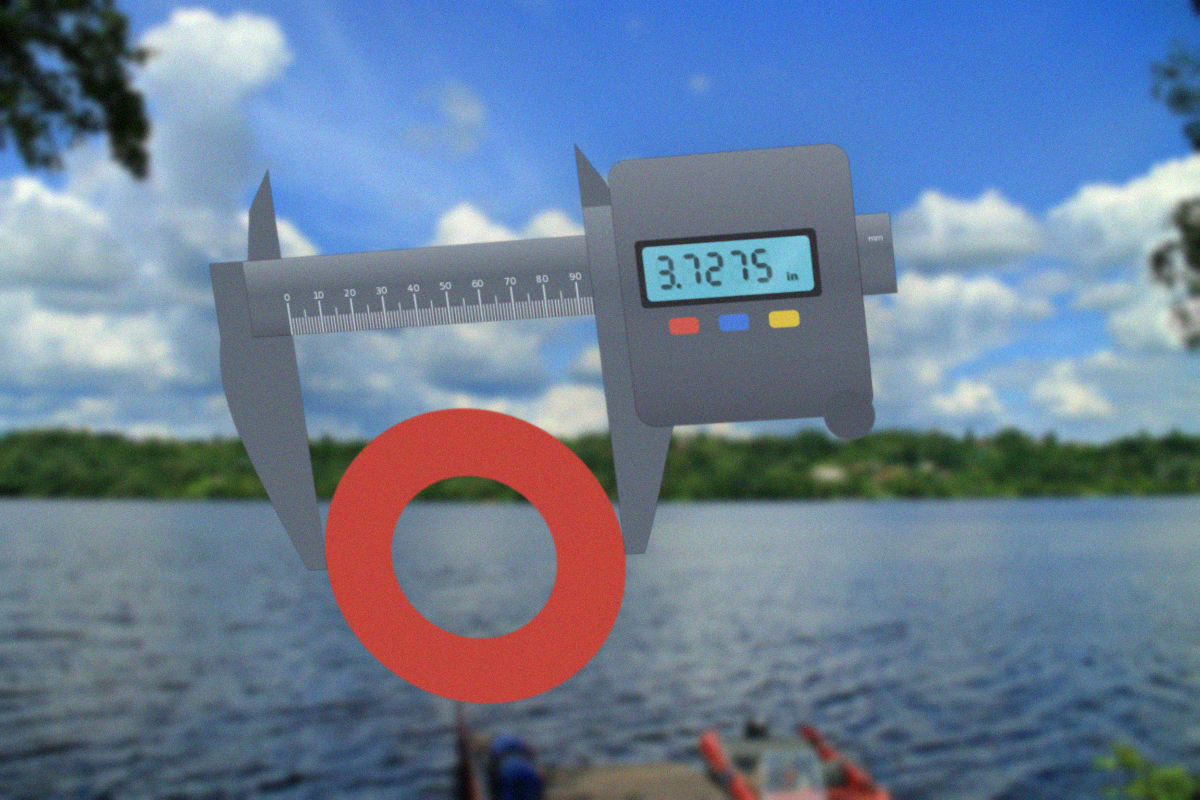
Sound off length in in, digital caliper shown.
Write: 3.7275 in
